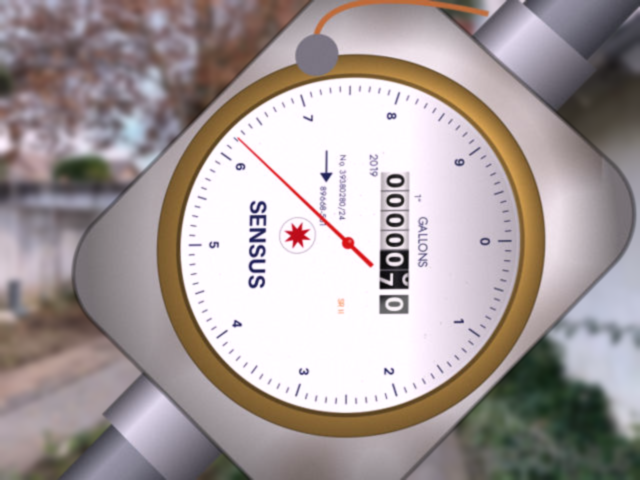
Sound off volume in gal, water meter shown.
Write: 66.2 gal
